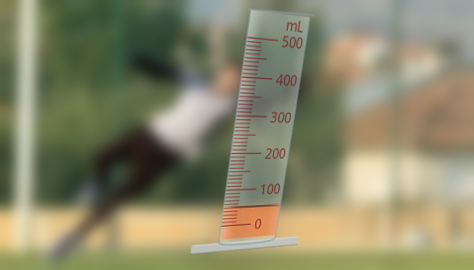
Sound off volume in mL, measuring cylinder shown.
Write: 50 mL
